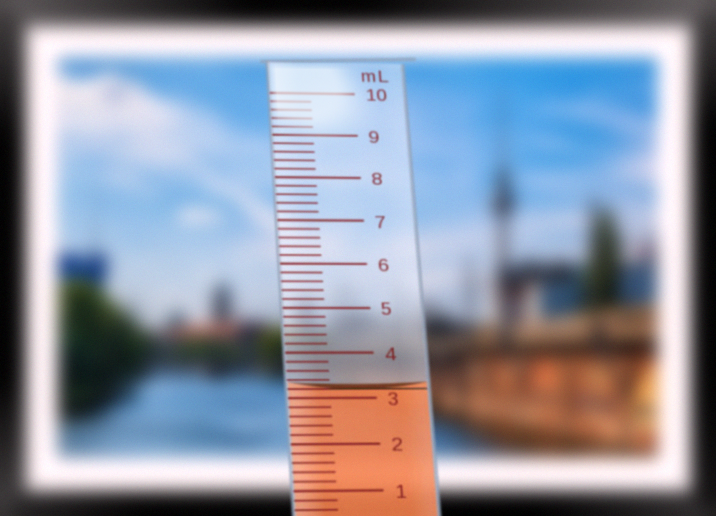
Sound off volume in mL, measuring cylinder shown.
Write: 3.2 mL
